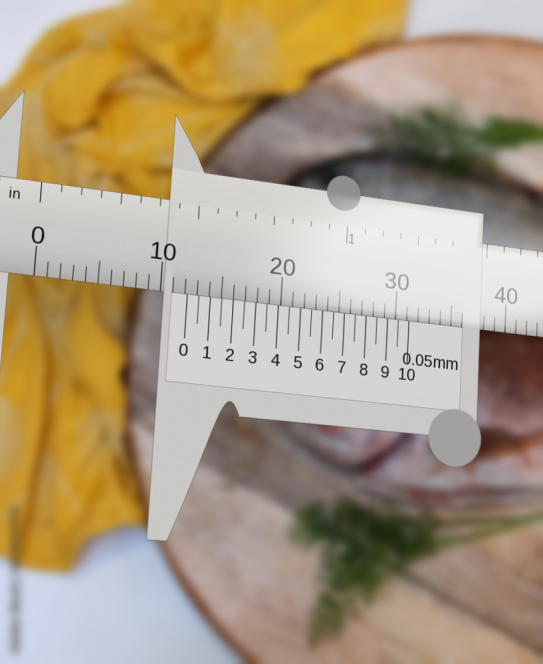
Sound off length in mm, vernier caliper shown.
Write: 12.2 mm
